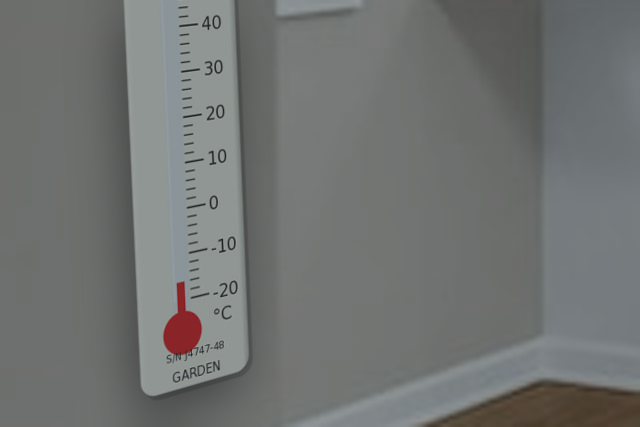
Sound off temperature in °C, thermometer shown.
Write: -16 °C
